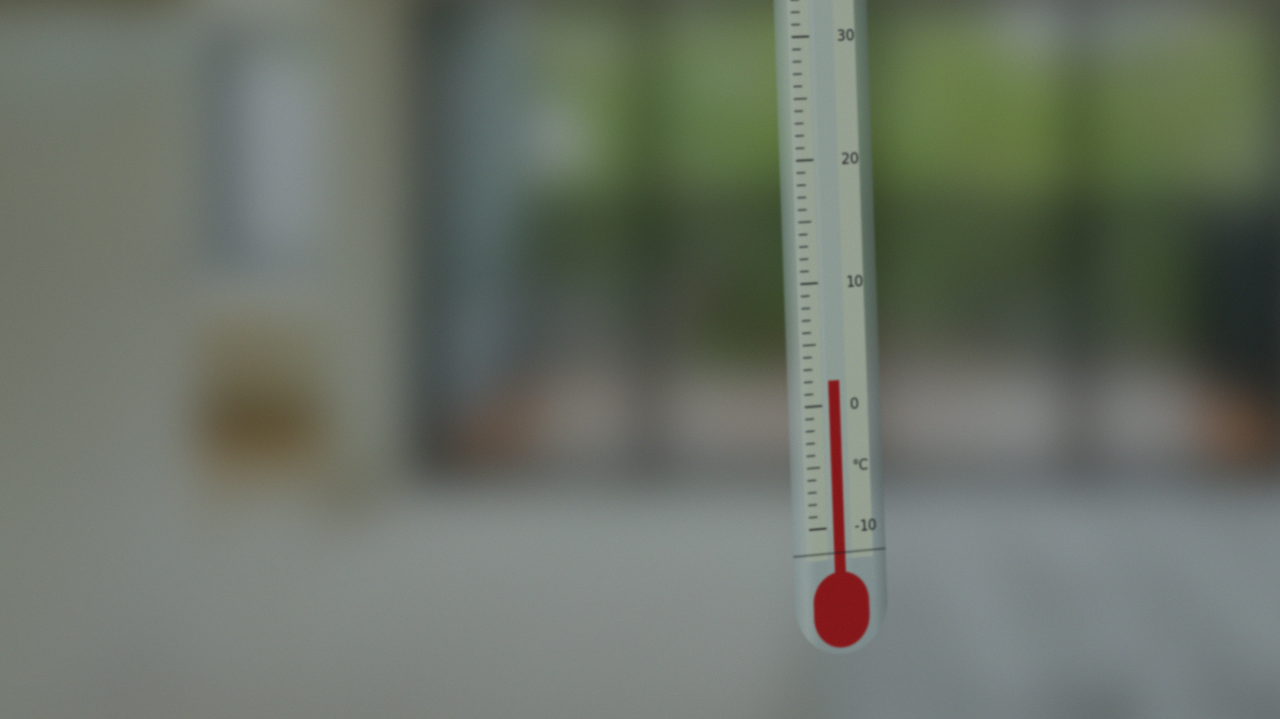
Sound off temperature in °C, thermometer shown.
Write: 2 °C
